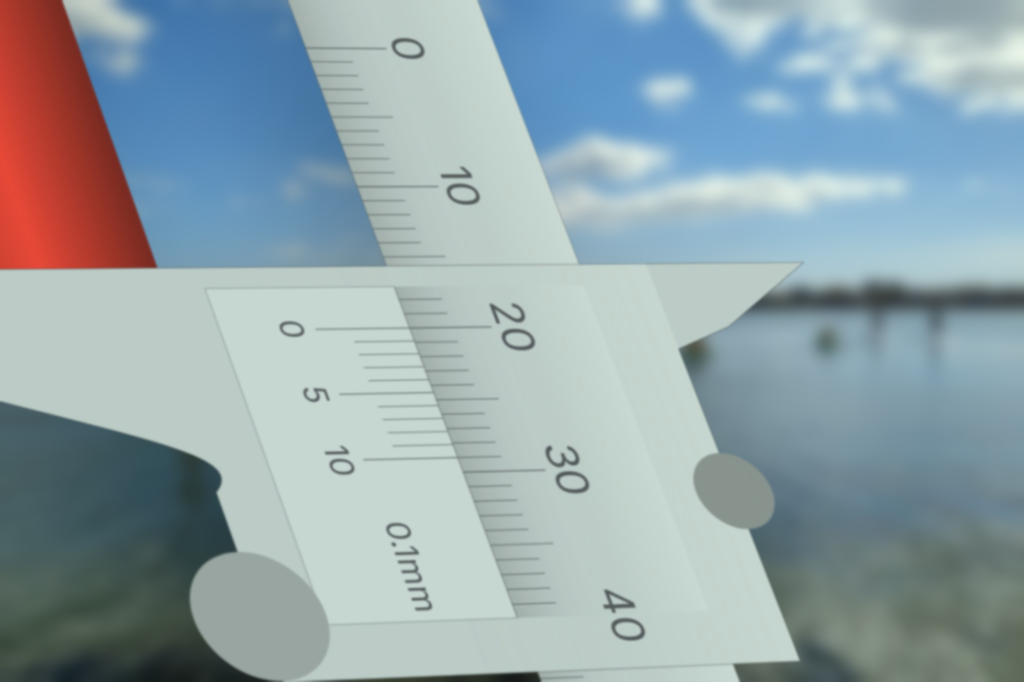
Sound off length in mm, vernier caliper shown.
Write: 20.0 mm
